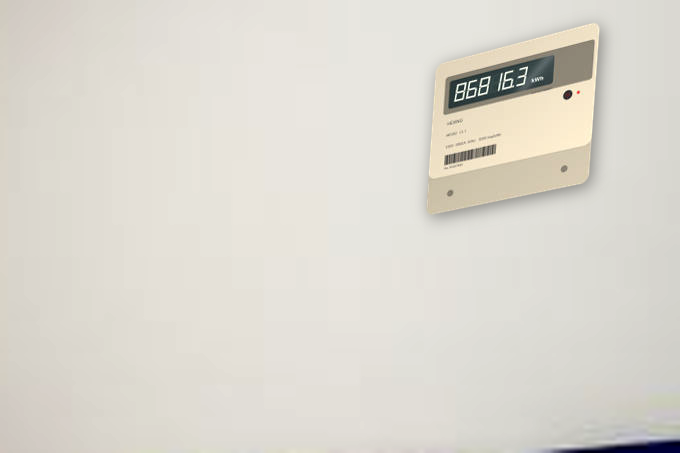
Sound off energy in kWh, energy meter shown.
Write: 86816.3 kWh
